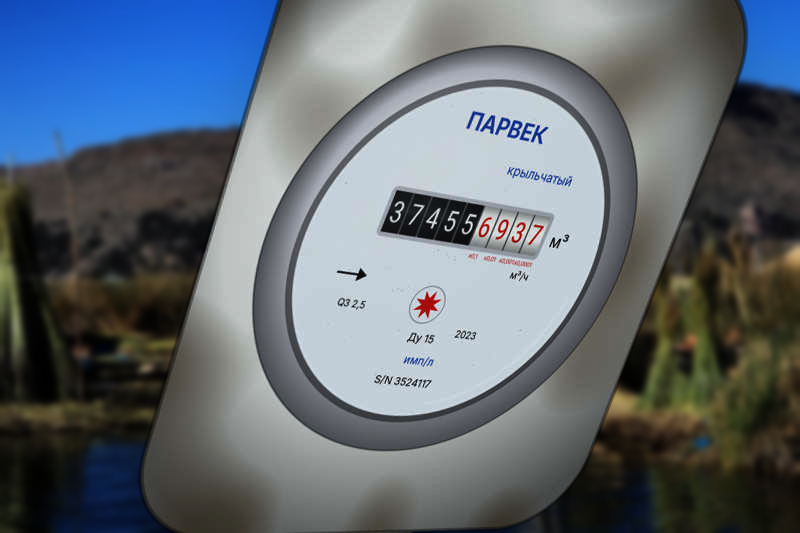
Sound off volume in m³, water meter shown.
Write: 37455.6937 m³
